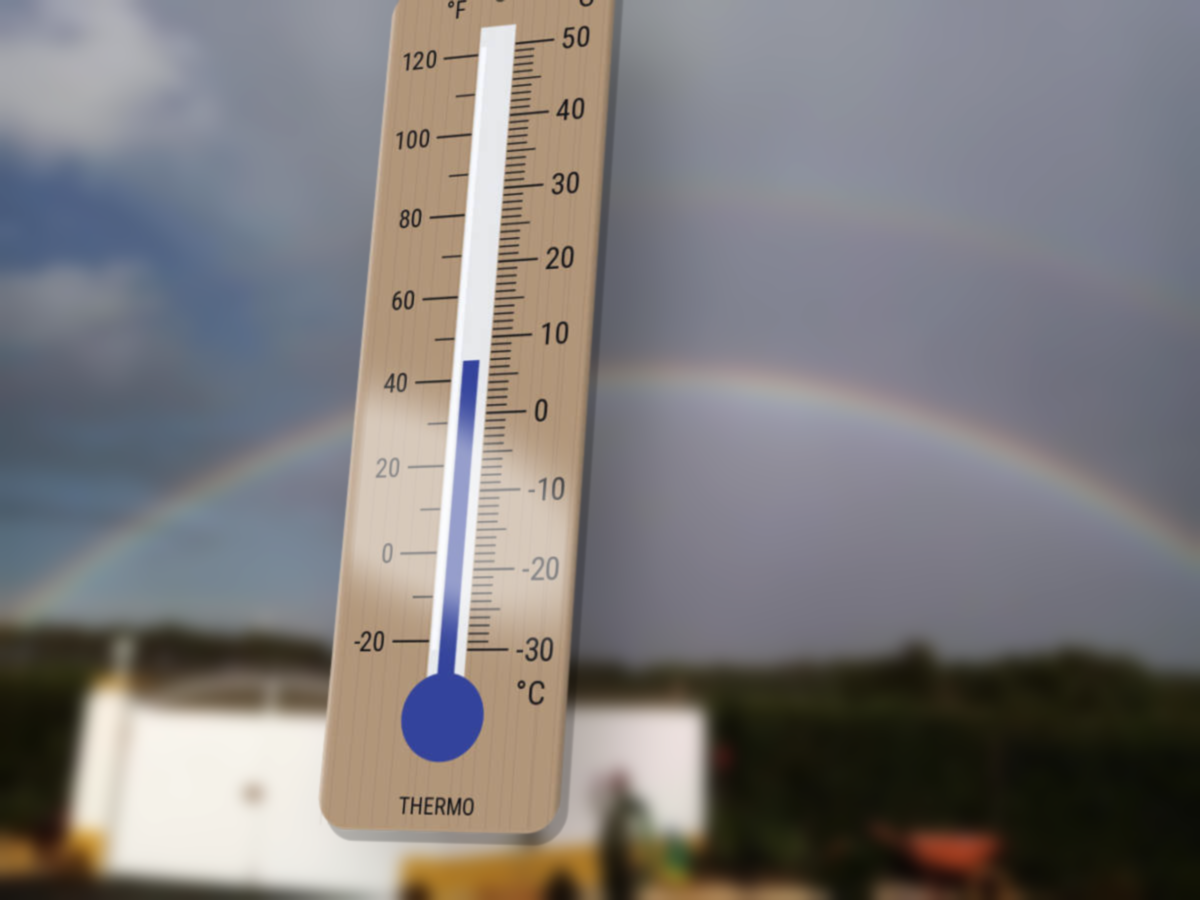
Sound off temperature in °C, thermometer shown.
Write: 7 °C
